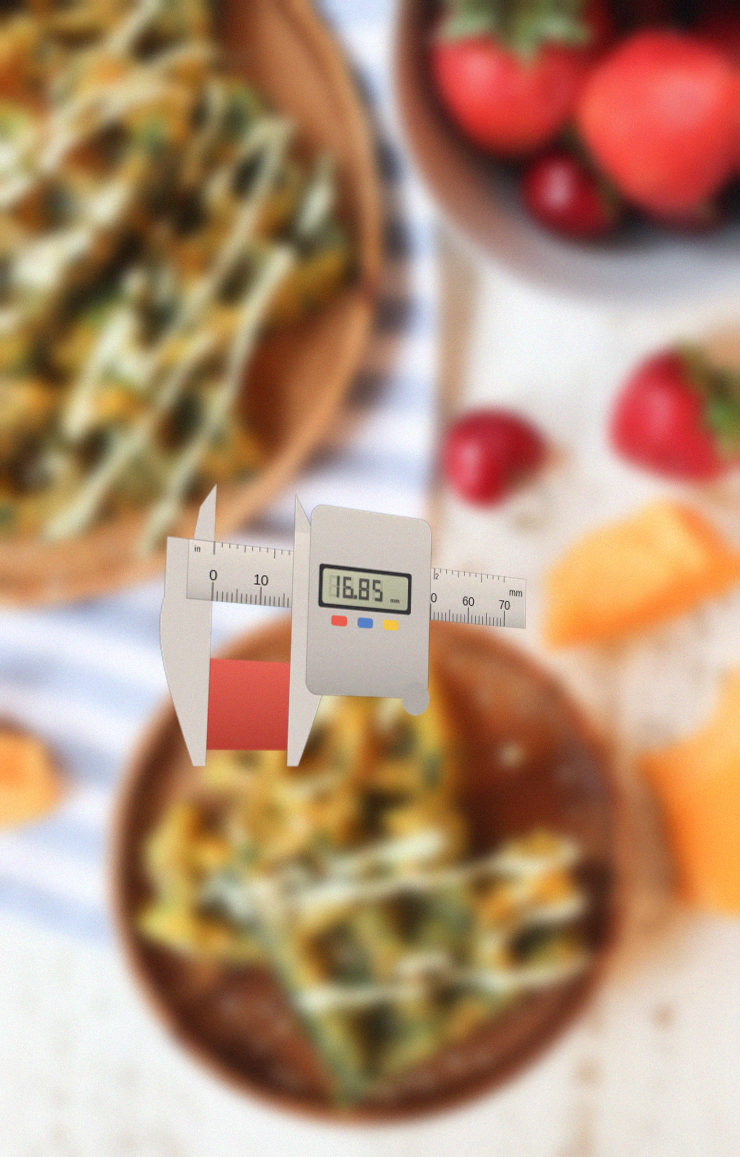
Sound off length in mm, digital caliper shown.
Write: 16.85 mm
